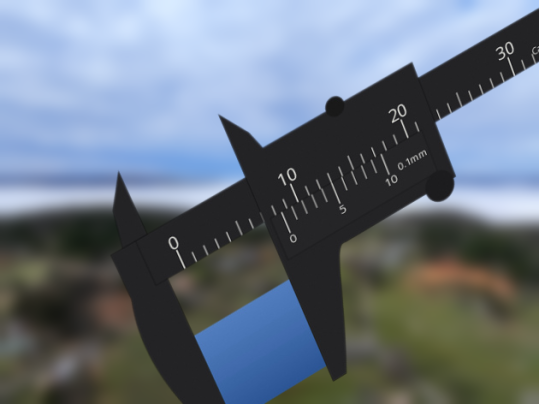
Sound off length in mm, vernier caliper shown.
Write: 8.5 mm
